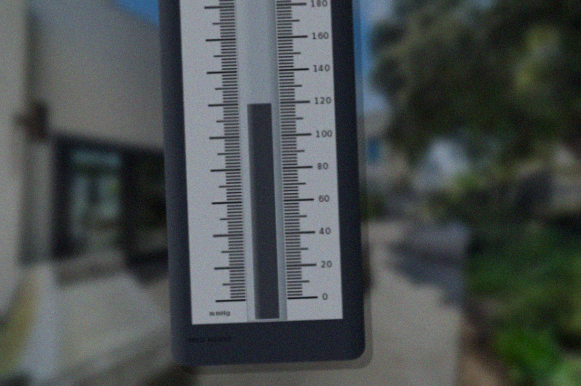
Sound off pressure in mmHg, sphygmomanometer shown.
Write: 120 mmHg
